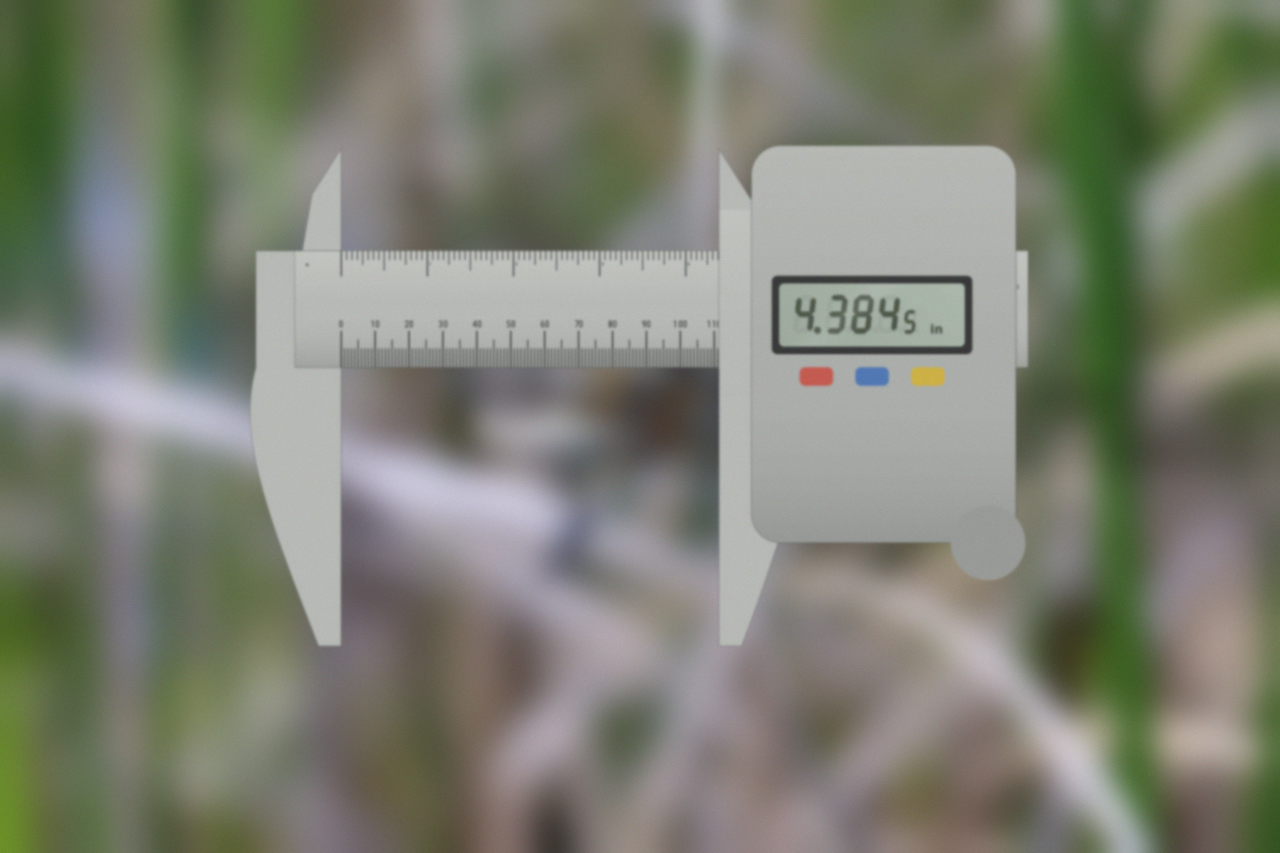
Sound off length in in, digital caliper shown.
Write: 4.3845 in
